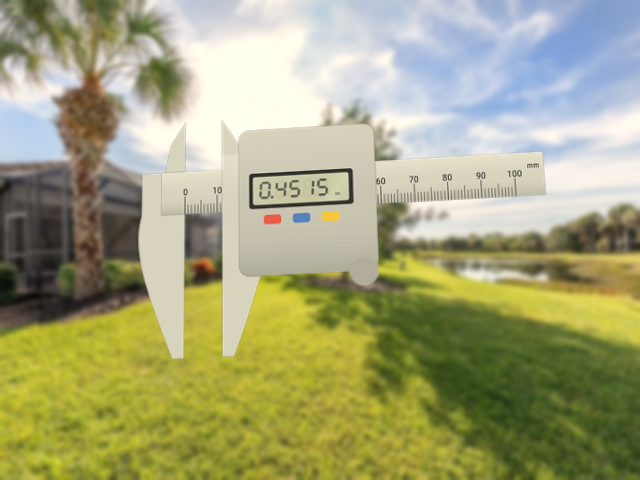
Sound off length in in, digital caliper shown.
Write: 0.4515 in
